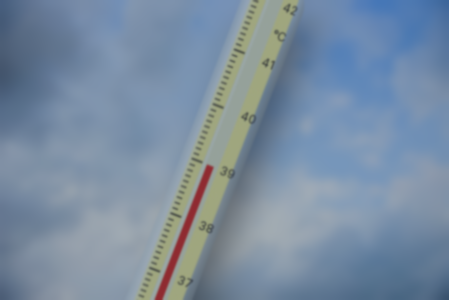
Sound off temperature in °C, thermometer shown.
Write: 39 °C
